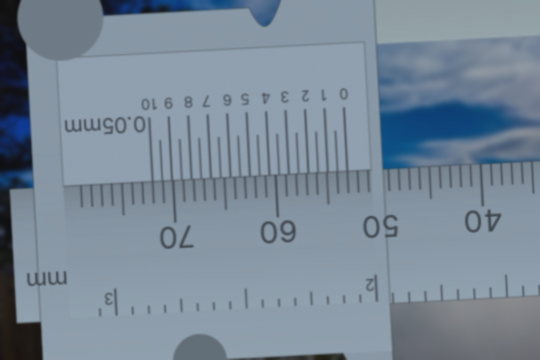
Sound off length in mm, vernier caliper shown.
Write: 53.0 mm
